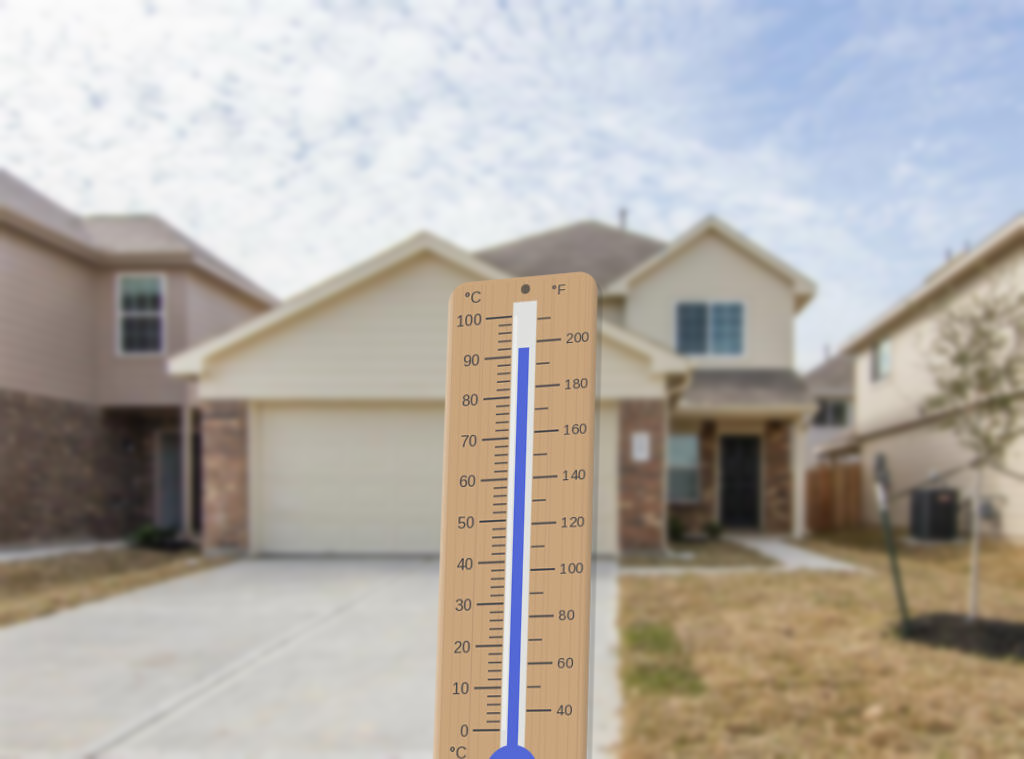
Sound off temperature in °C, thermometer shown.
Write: 92 °C
